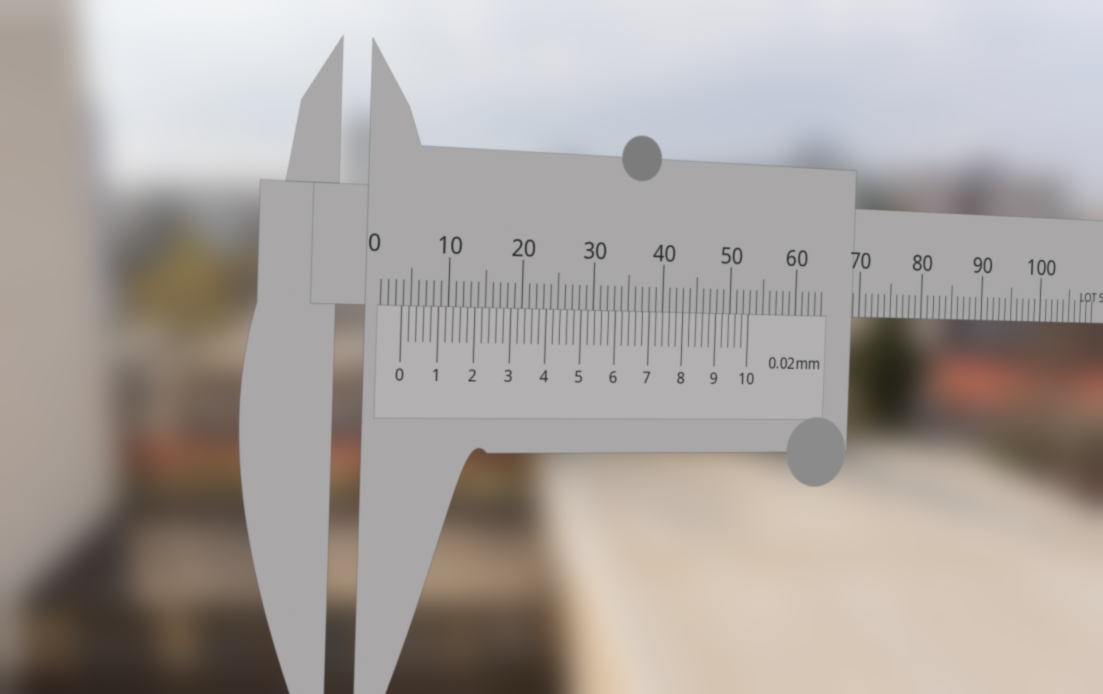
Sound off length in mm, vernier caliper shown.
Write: 3.8 mm
